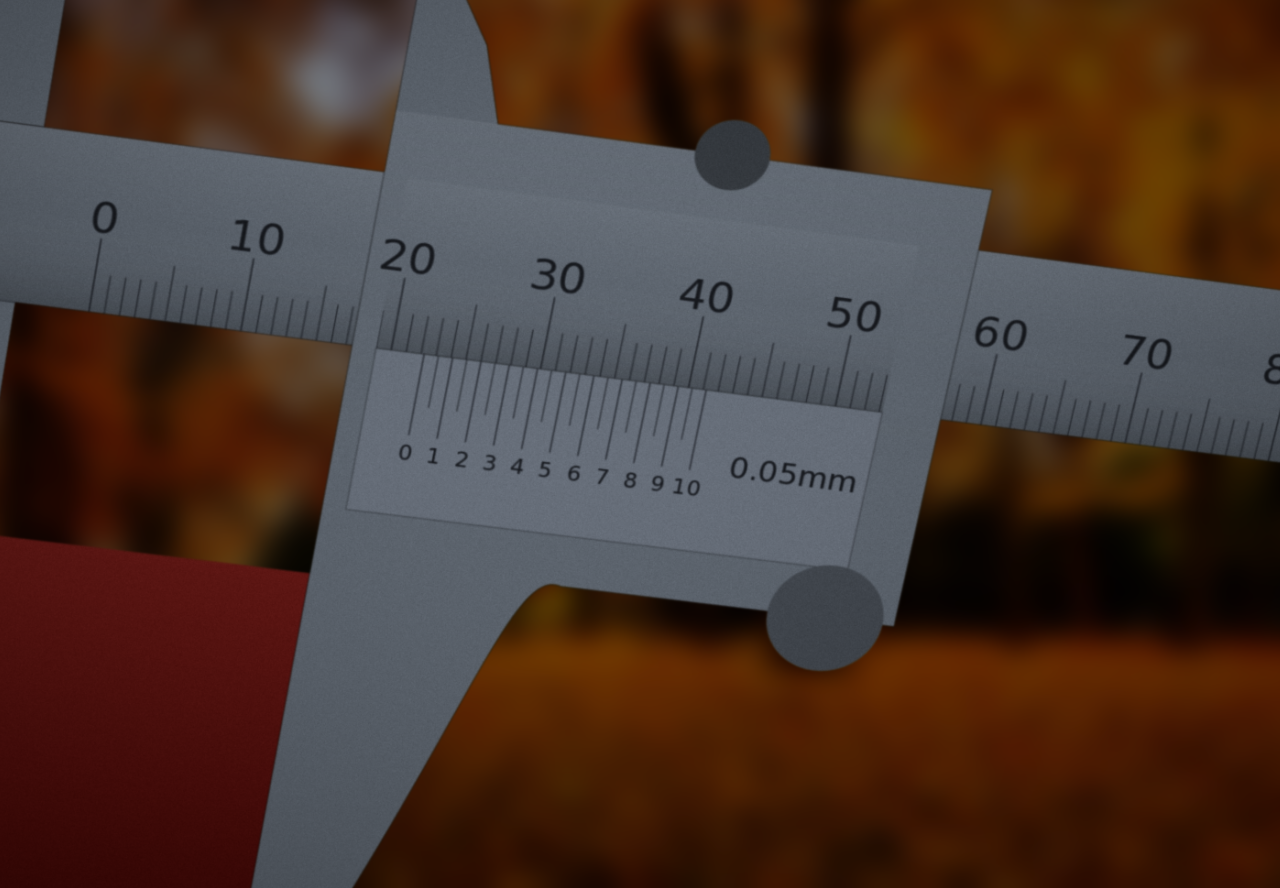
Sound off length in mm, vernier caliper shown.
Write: 22.2 mm
